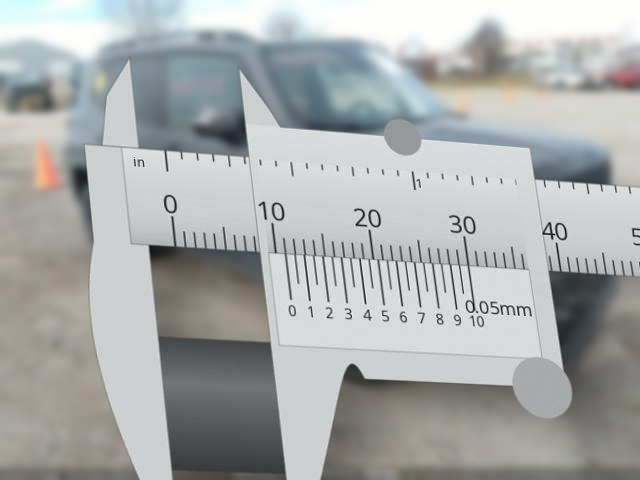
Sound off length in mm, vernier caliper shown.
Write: 11.0 mm
